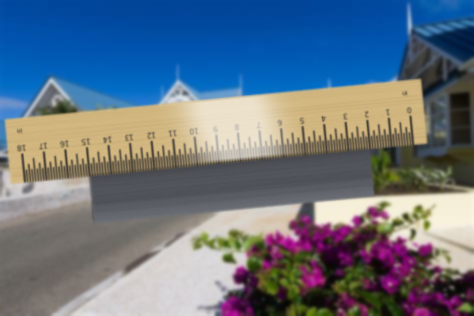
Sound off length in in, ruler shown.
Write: 13 in
